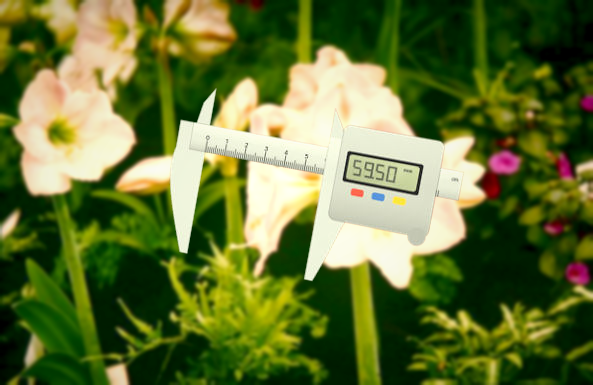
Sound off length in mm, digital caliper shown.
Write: 59.50 mm
